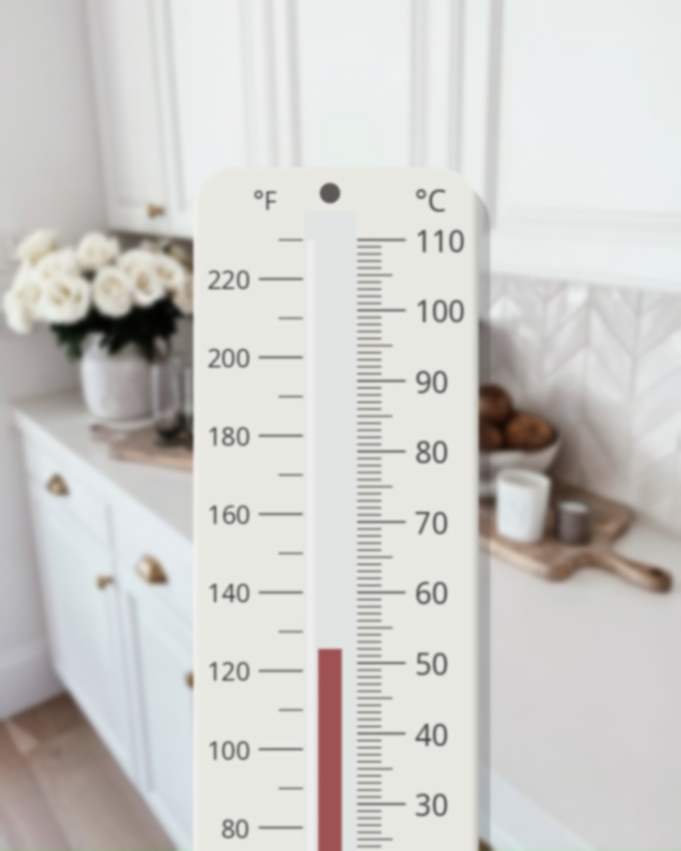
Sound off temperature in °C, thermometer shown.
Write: 52 °C
